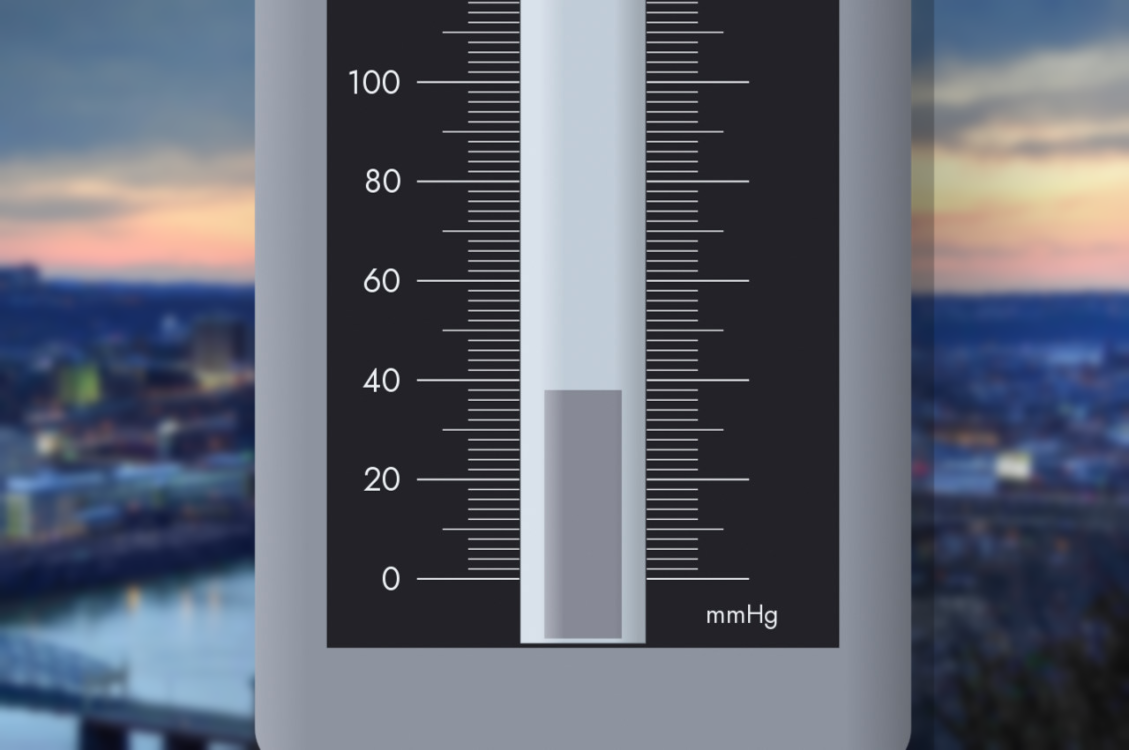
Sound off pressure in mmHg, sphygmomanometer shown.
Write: 38 mmHg
